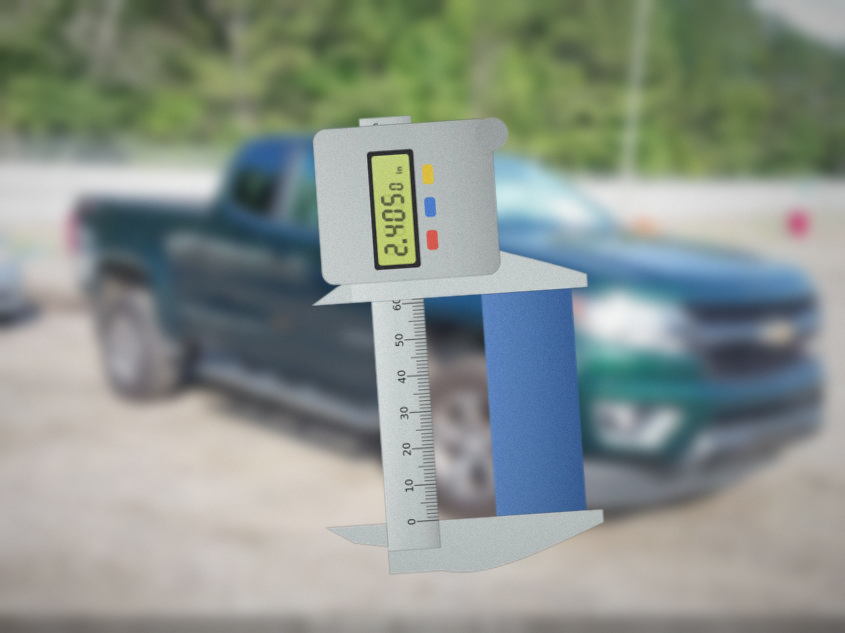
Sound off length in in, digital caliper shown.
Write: 2.4050 in
